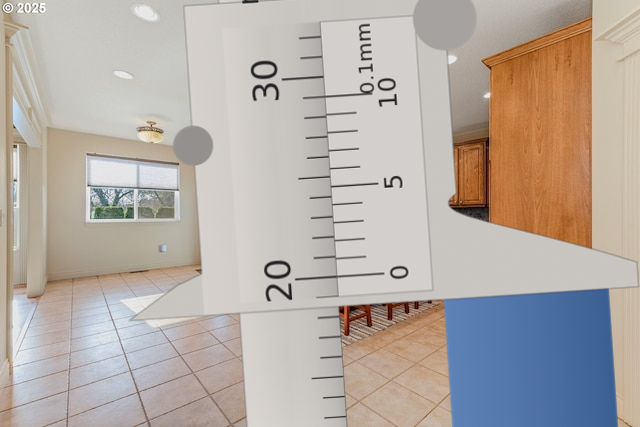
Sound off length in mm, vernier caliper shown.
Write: 20.0 mm
